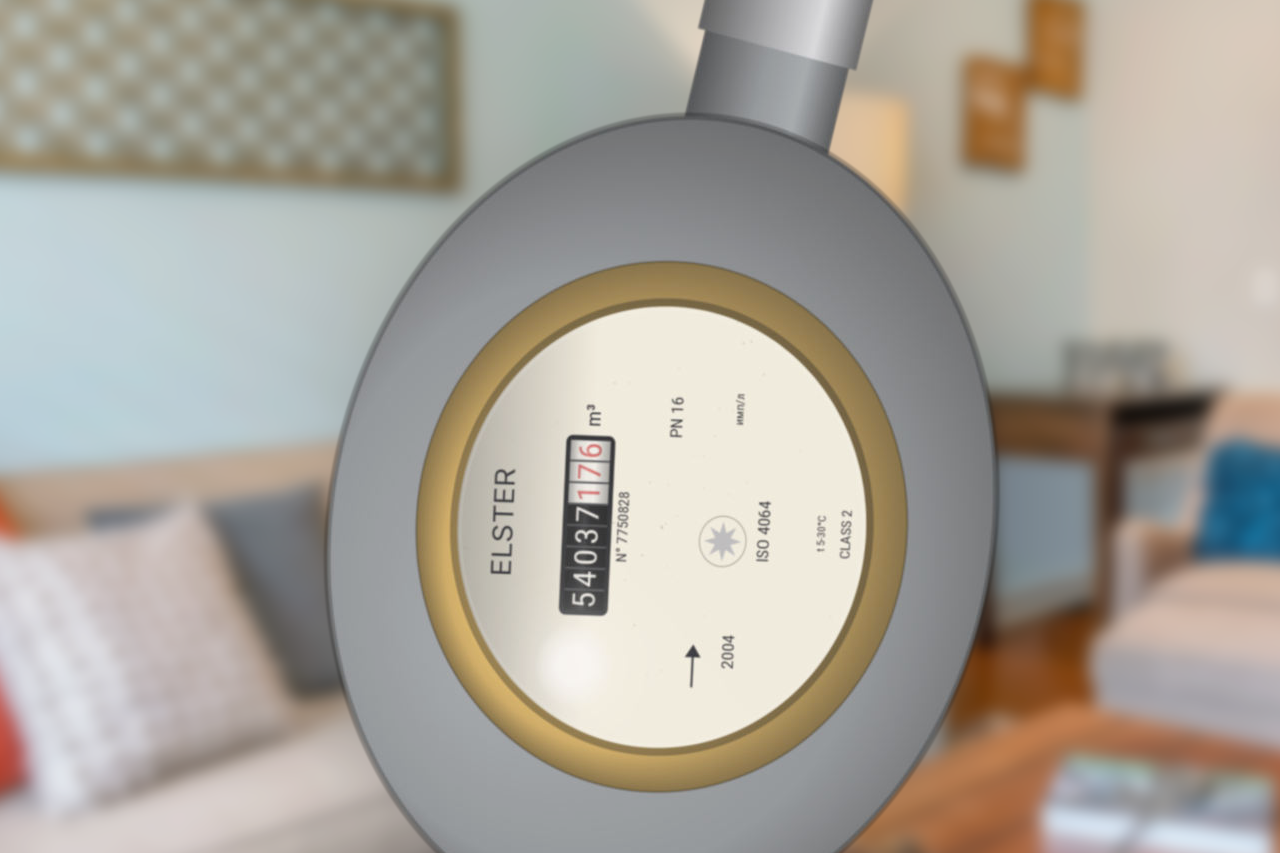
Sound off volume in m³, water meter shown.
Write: 54037.176 m³
